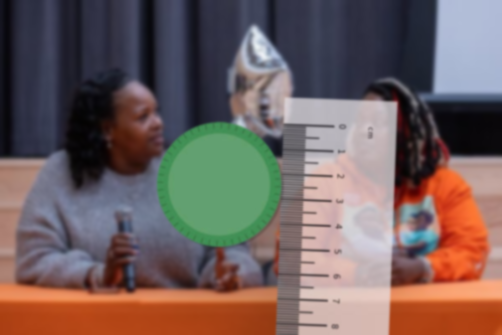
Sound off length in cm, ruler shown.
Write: 5 cm
